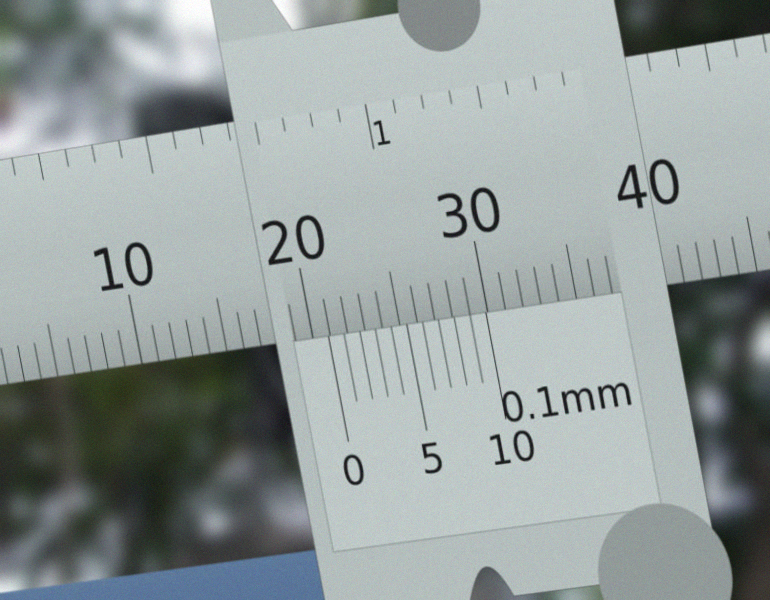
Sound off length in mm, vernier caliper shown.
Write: 20.9 mm
